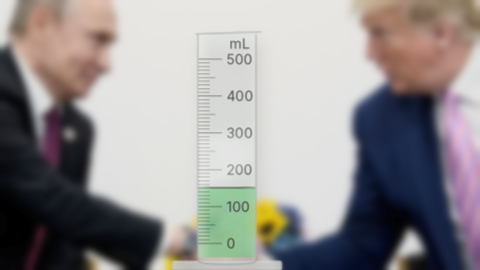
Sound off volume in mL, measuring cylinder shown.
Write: 150 mL
